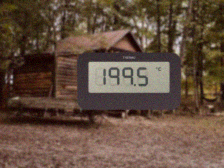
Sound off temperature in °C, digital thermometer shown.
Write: 199.5 °C
